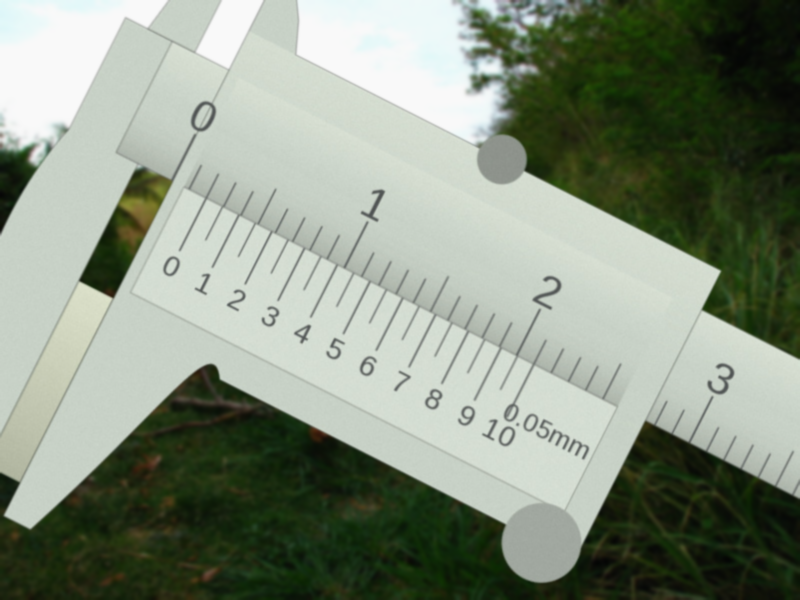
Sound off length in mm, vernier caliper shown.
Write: 2.0 mm
